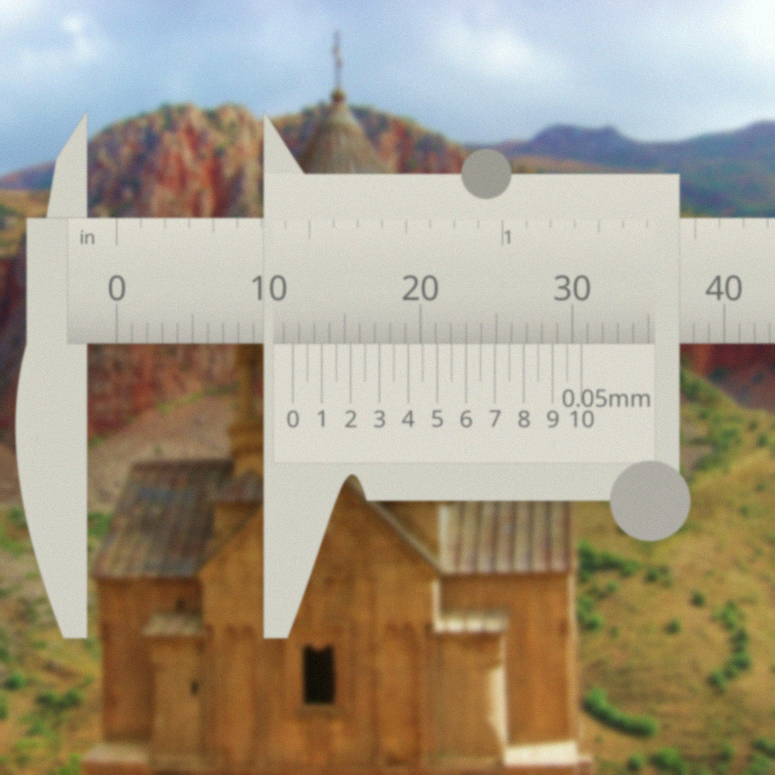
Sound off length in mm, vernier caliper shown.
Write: 11.6 mm
